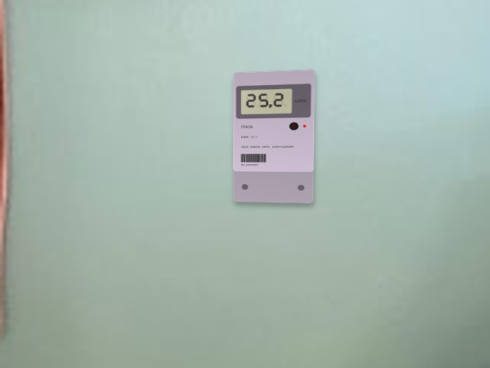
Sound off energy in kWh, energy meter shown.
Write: 25.2 kWh
